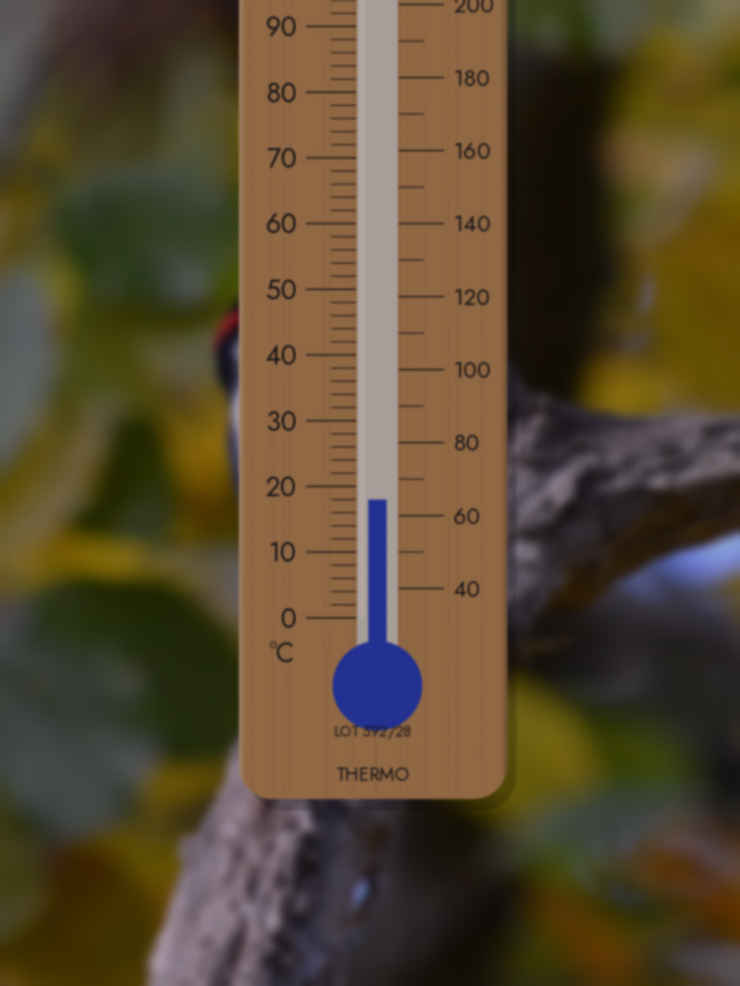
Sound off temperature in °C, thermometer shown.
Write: 18 °C
